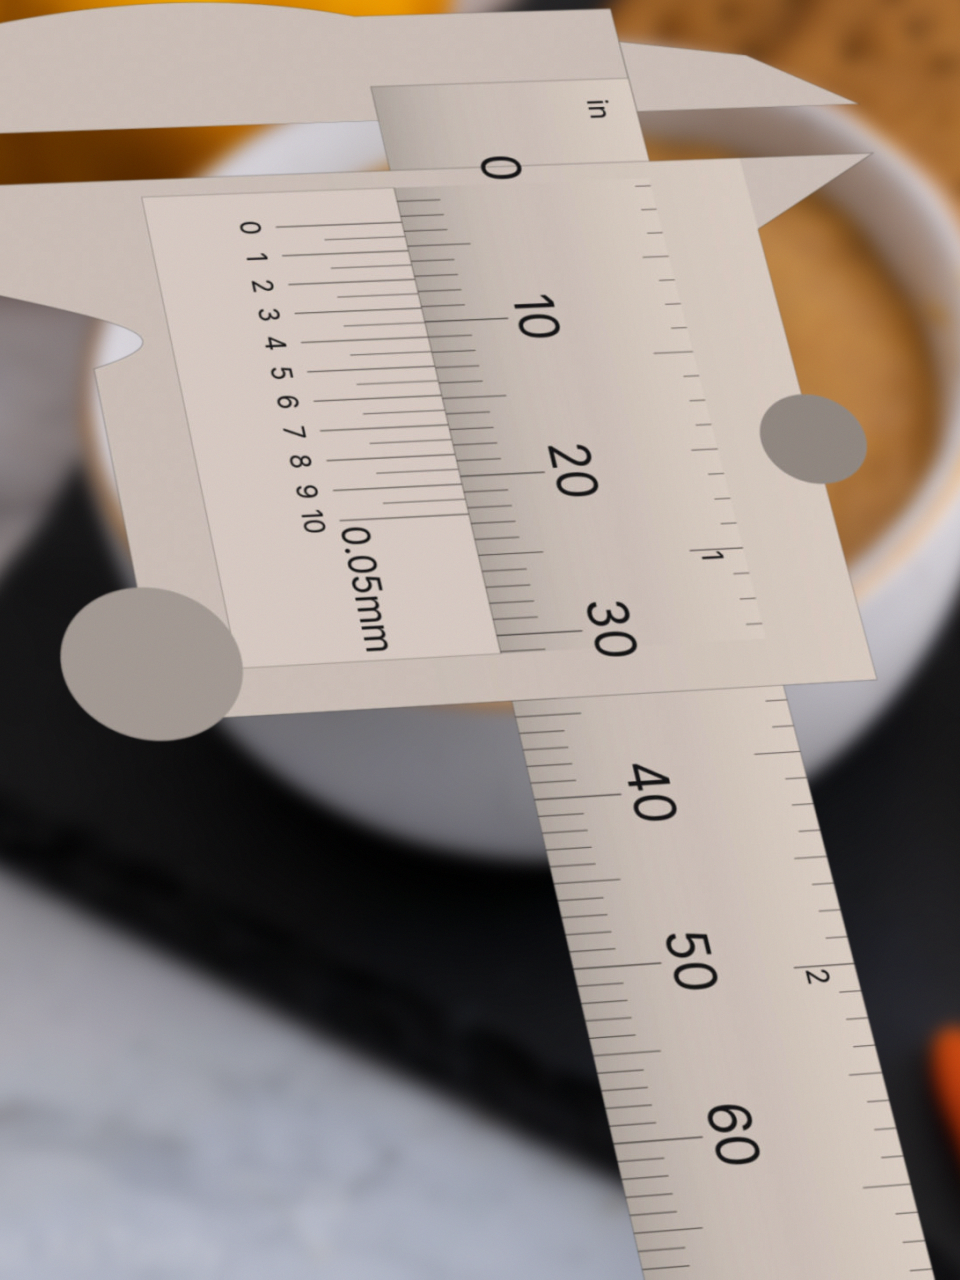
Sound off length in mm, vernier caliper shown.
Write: 3.4 mm
